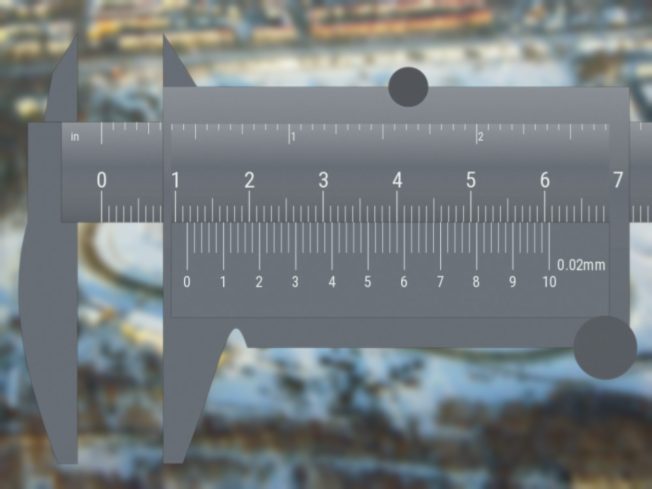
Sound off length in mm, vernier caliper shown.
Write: 11.6 mm
